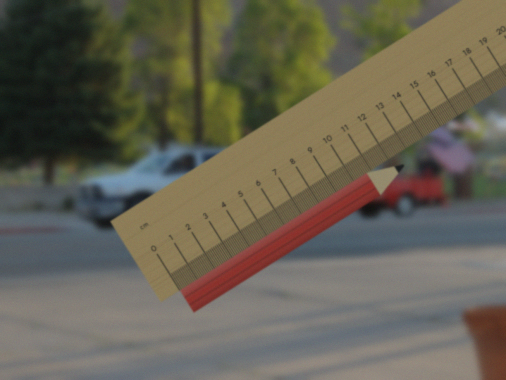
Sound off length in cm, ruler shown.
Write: 12.5 cm
